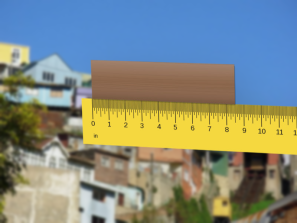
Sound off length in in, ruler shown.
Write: 8.5 in
